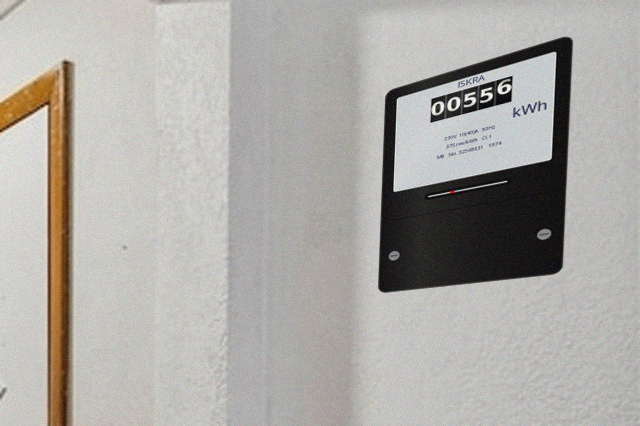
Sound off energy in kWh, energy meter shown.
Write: 556 kWh
